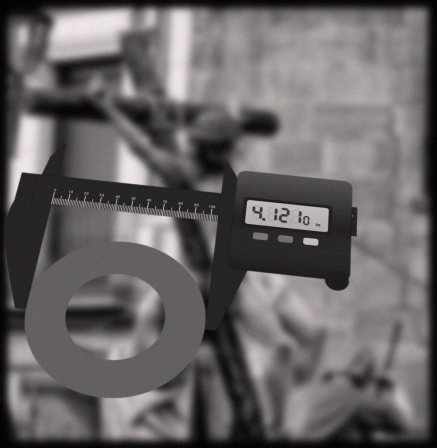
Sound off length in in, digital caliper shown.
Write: 4.1210 in
